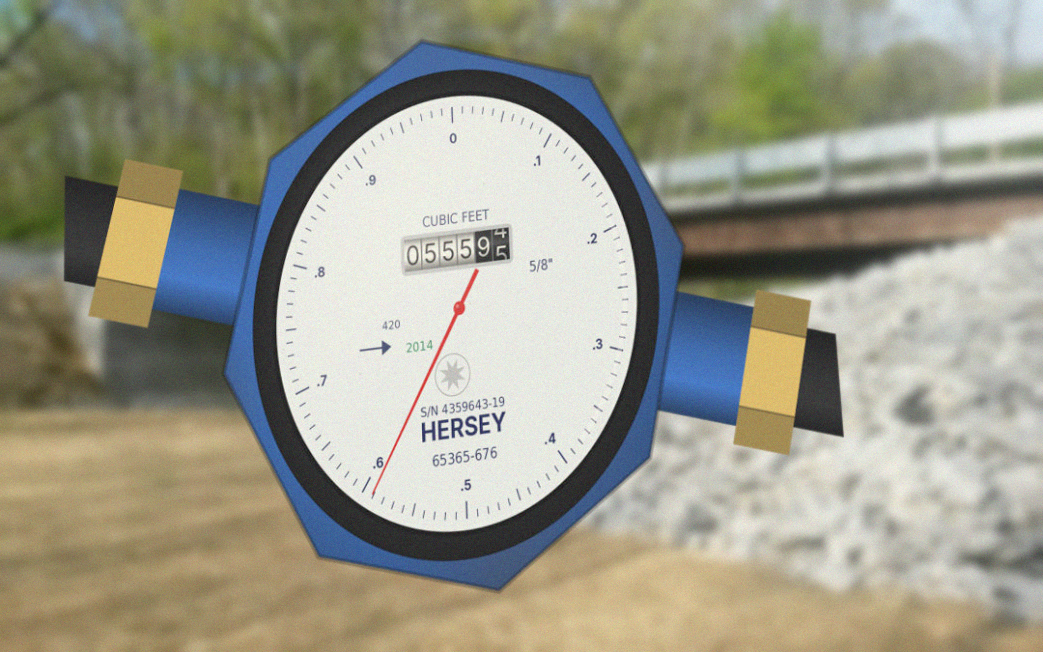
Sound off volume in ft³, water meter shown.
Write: 55594.59 ft³
